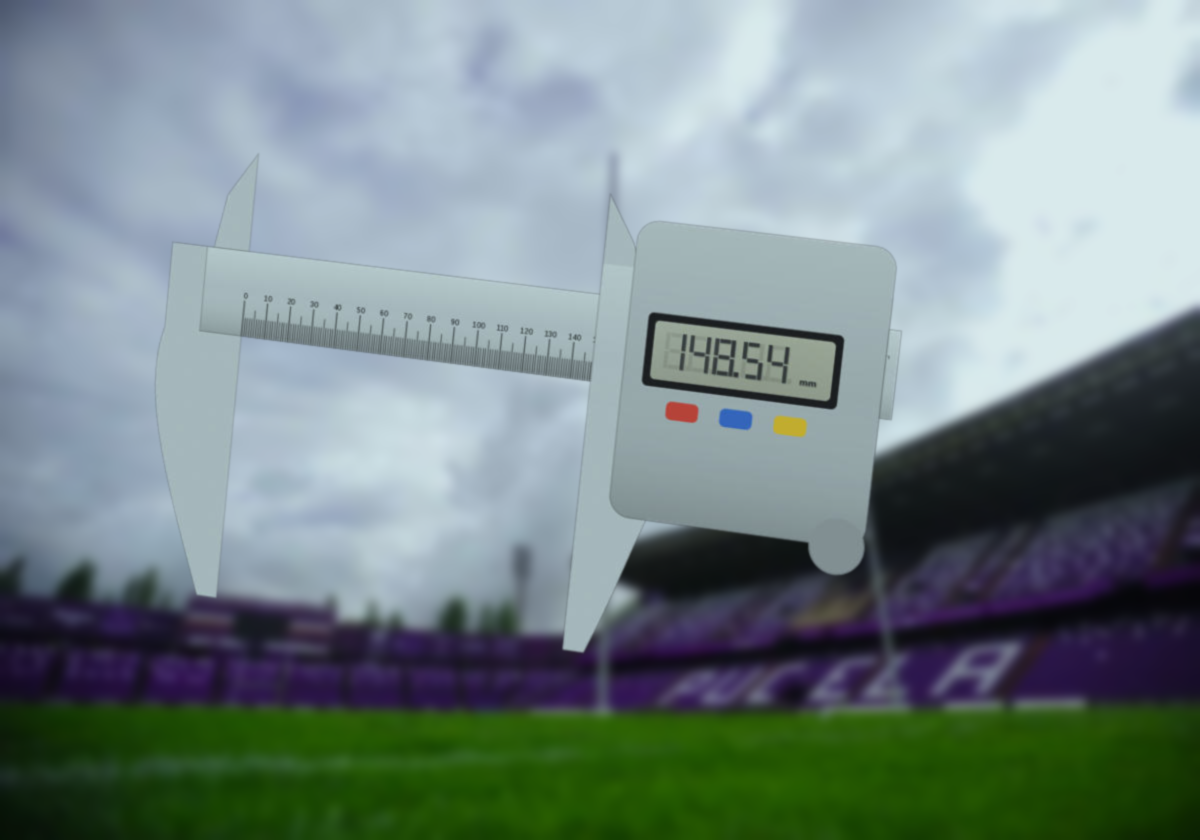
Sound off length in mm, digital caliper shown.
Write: 148.54 mm
